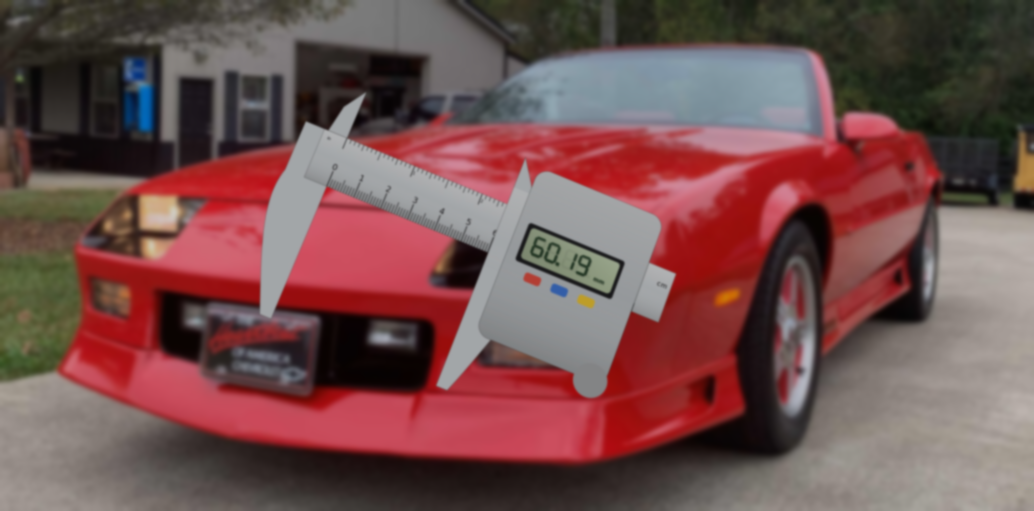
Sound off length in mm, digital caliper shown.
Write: 60.19 mm
